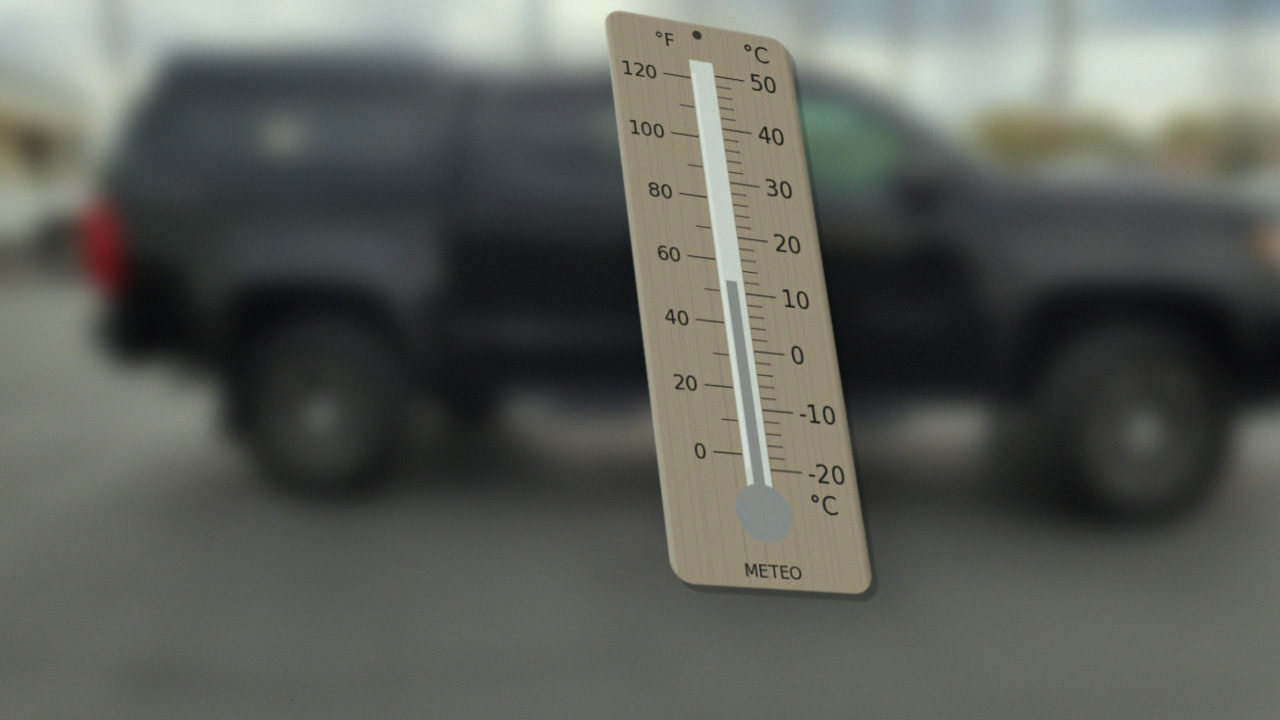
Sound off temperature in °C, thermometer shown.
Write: 12 °C
